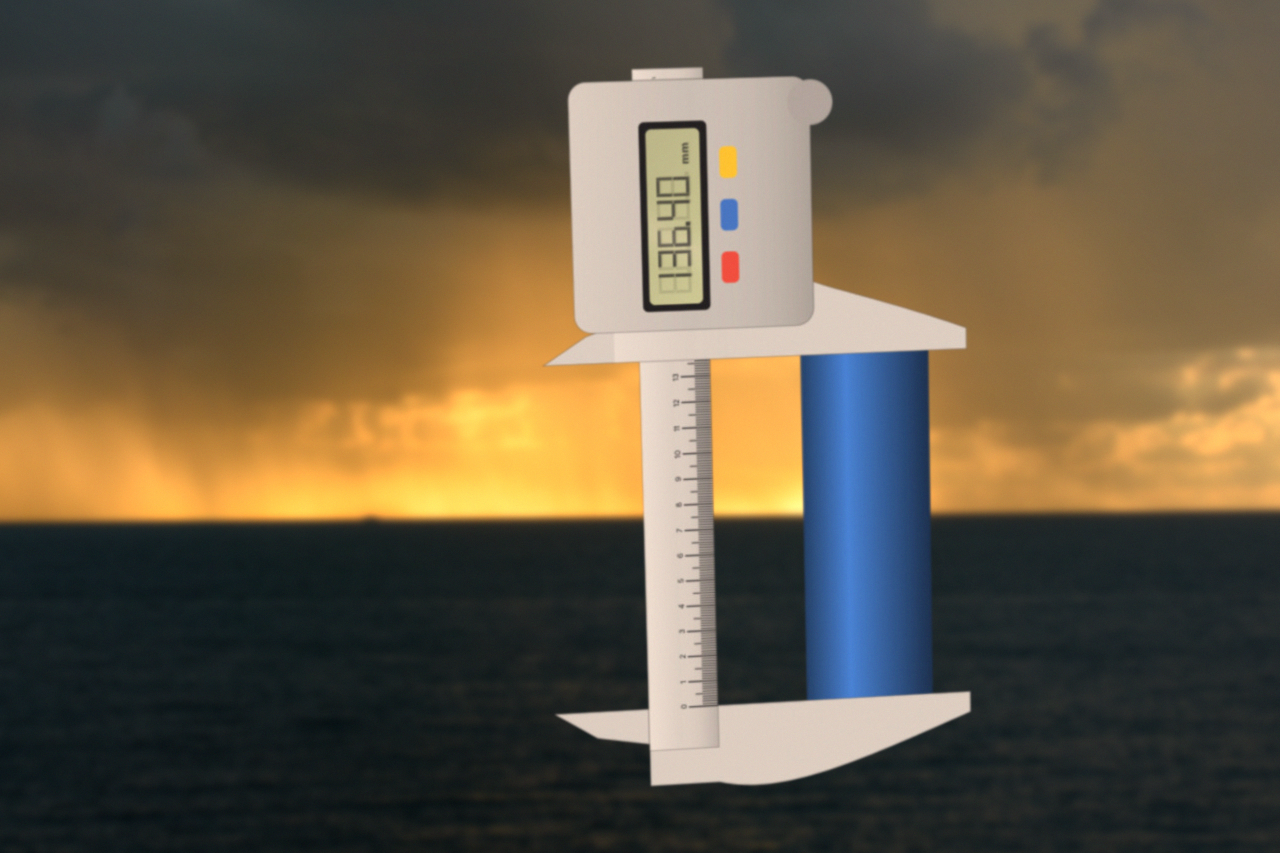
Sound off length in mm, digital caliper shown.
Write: 136.40 mm
